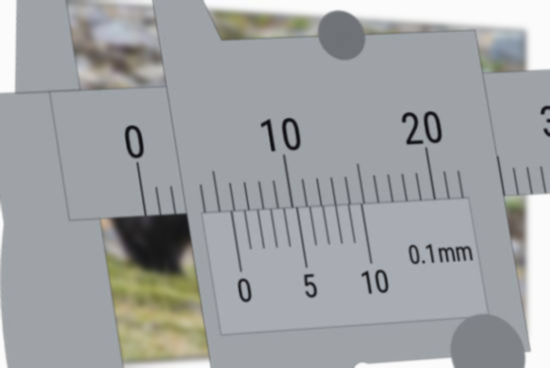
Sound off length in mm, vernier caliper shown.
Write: 5.8 mm
